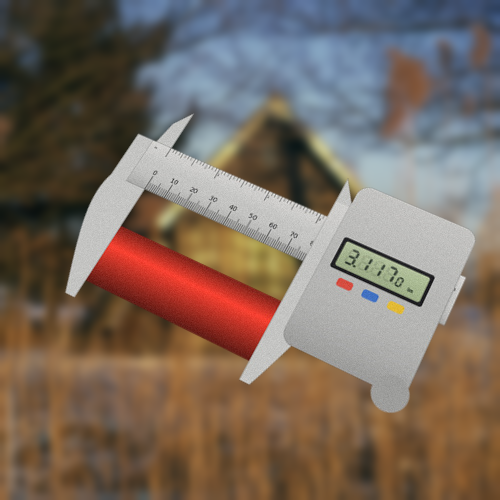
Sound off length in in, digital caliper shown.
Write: 3.1170 in
